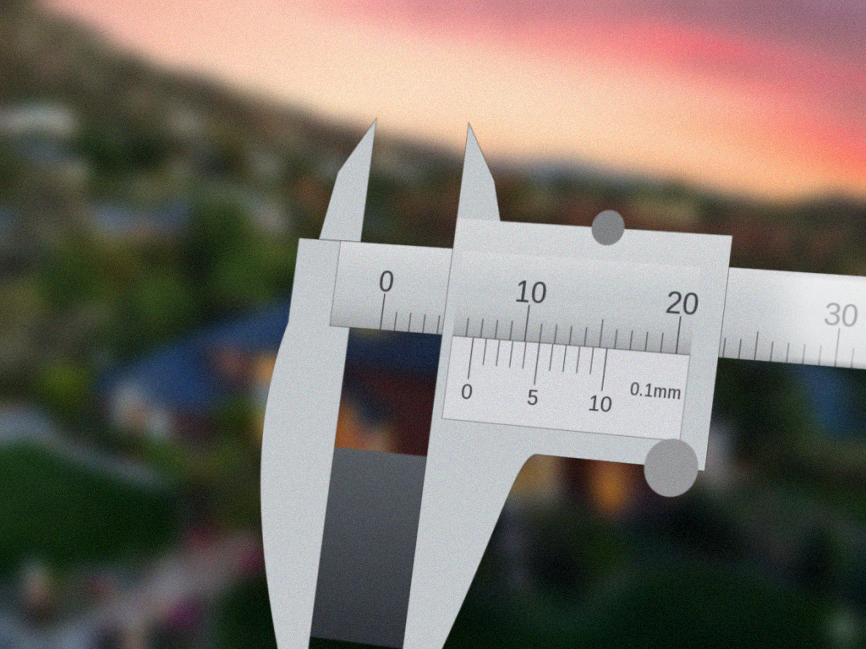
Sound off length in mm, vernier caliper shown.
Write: 6.5 mm
